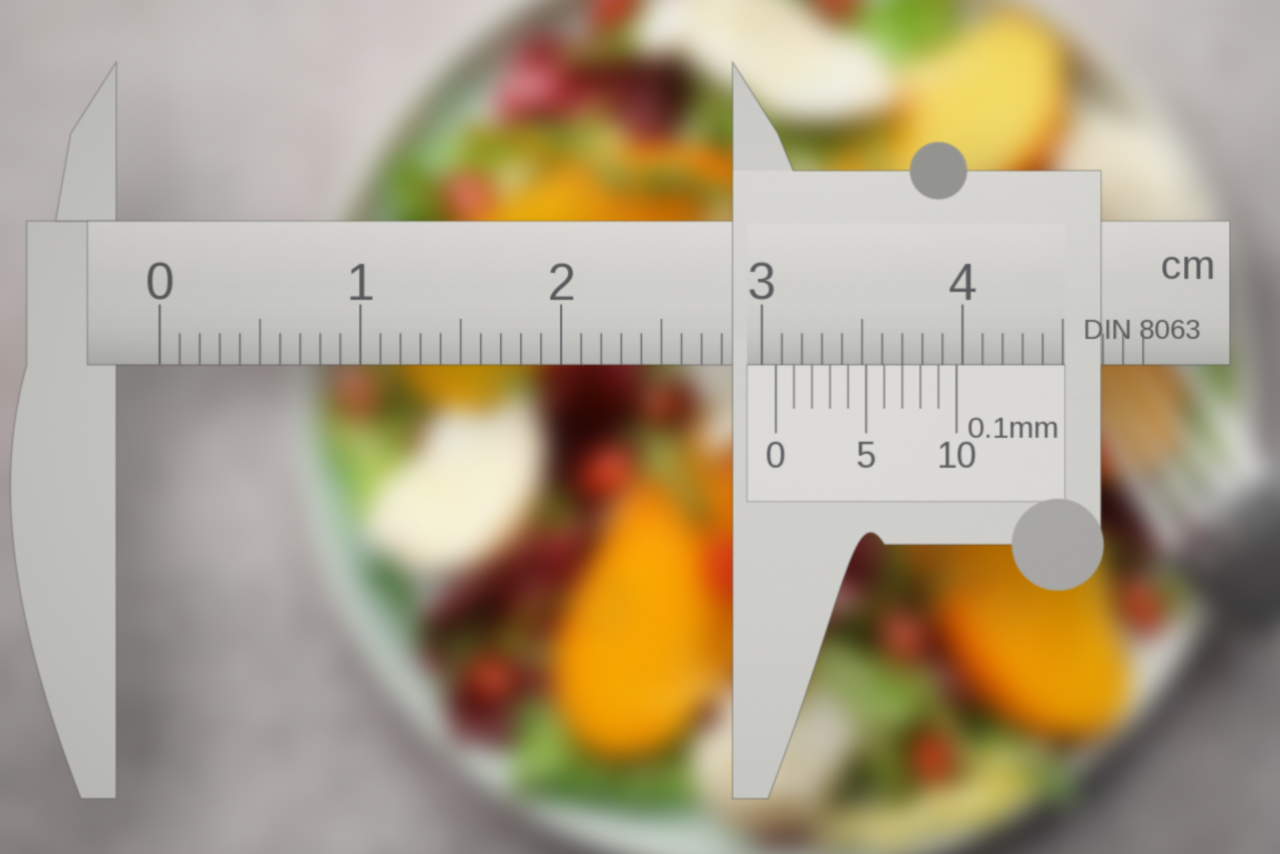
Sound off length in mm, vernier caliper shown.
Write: 30.7 mm
